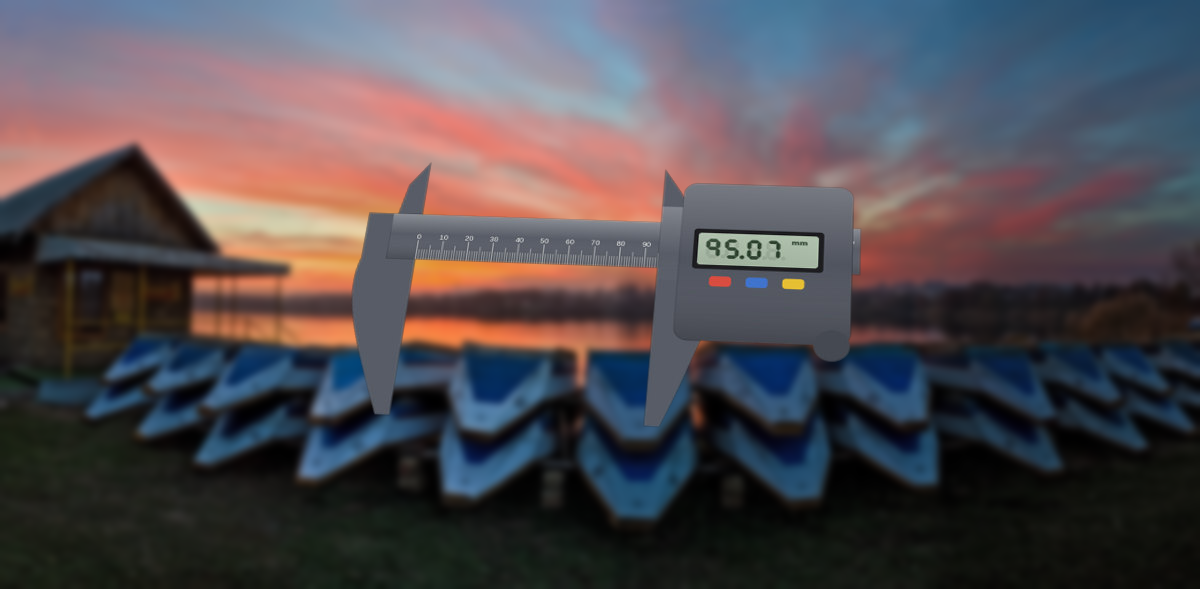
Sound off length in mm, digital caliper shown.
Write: 95.07 mm
